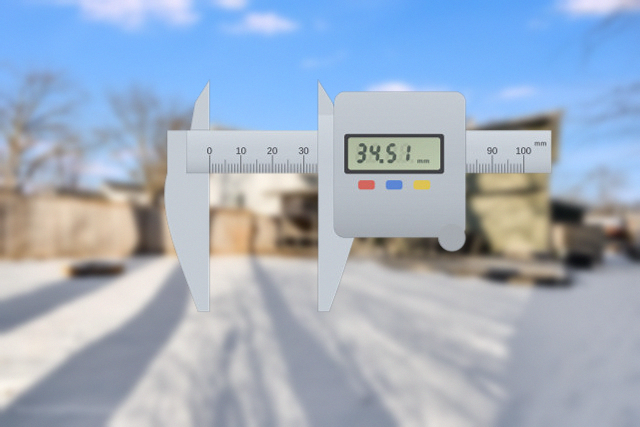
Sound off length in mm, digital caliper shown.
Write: 34.51 mm
